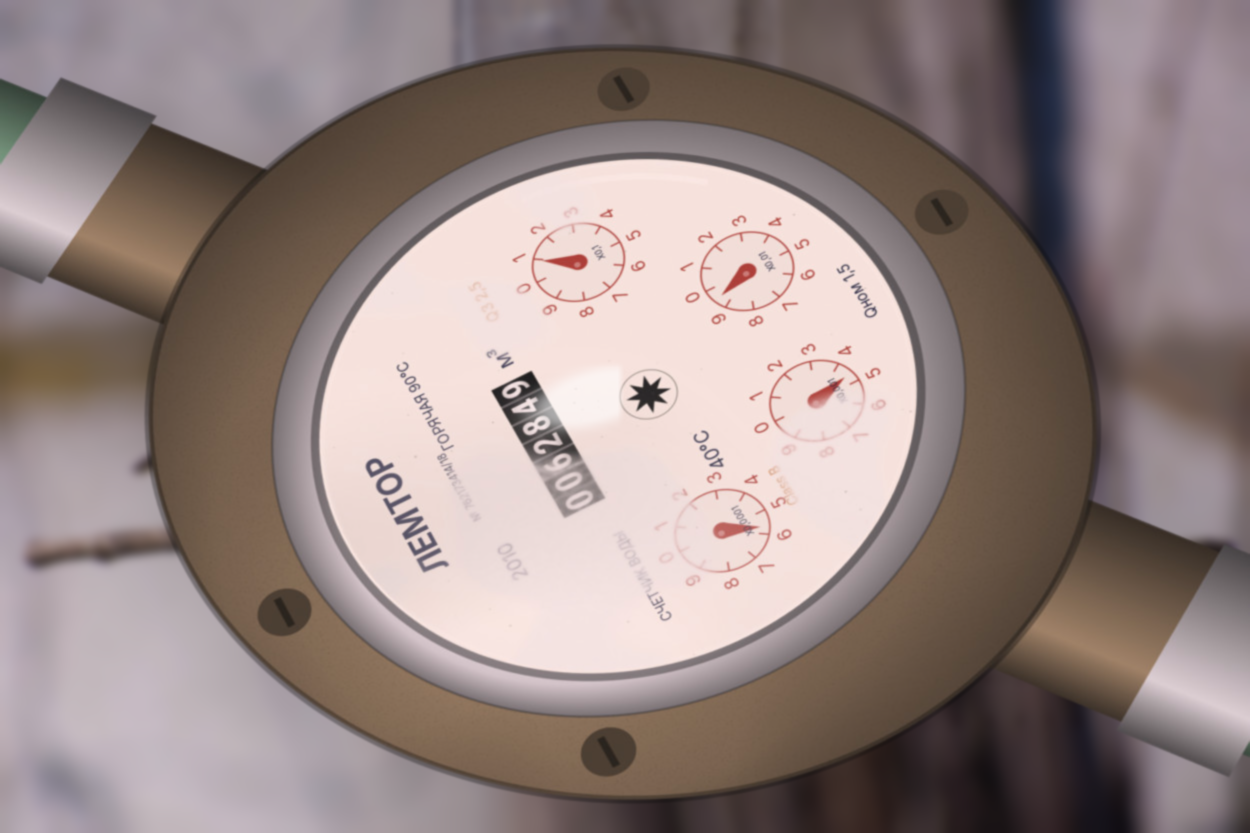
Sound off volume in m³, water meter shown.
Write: 62849.0945 m³
